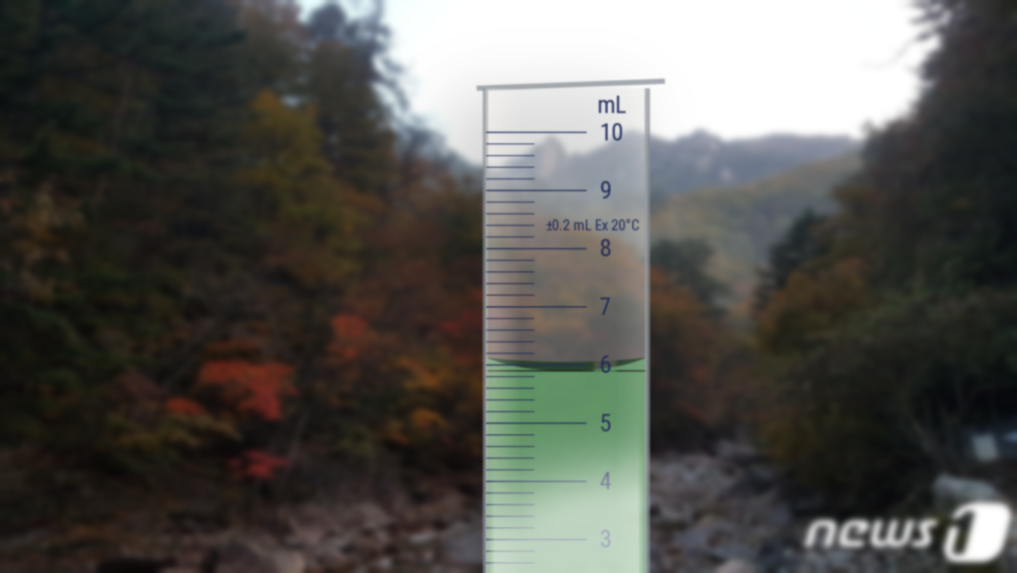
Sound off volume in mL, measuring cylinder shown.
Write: 5.9 mL
